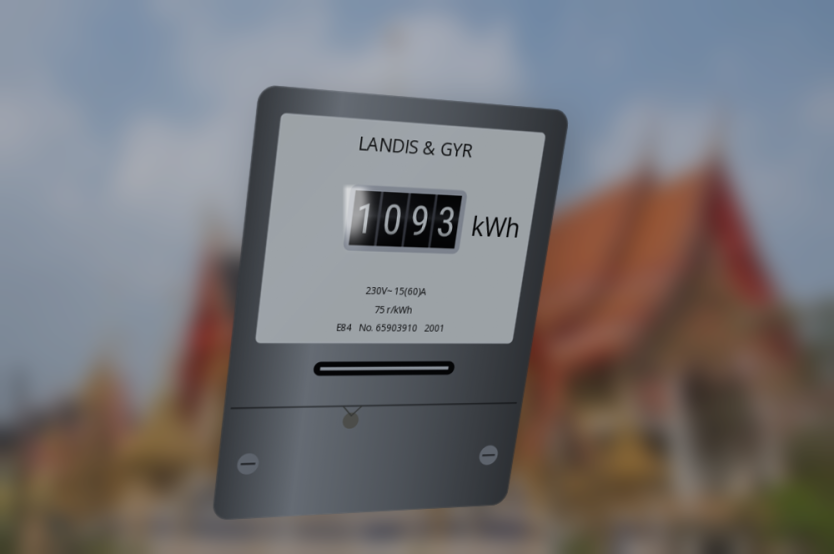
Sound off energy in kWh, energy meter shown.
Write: 1093 kWh
